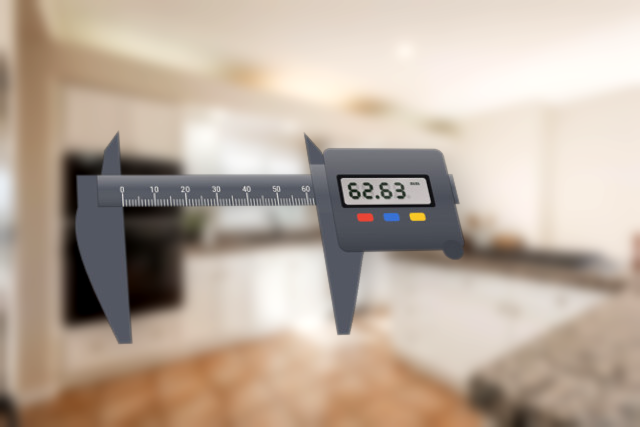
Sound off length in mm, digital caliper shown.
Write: 62.63 mm
